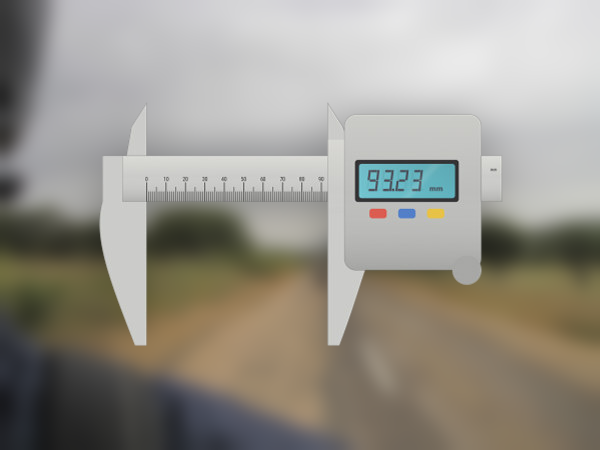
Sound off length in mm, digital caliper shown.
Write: 93.23 mm
